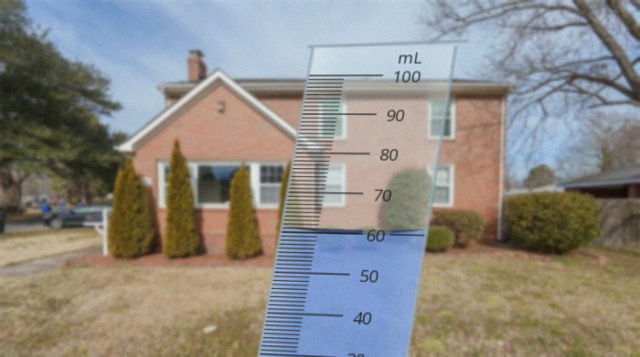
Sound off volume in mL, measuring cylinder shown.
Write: 60 mL
